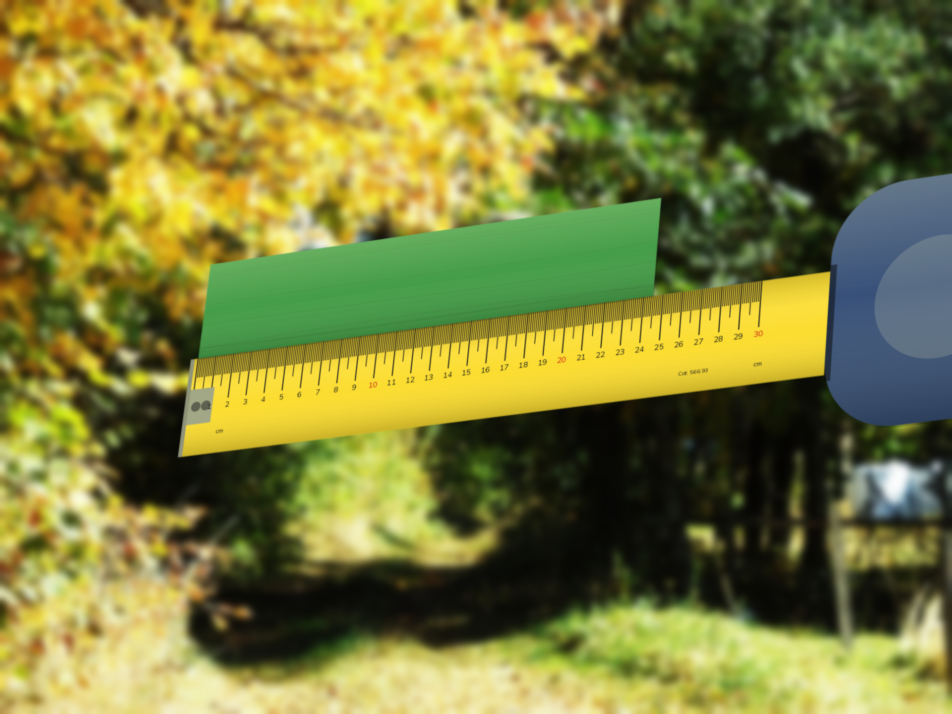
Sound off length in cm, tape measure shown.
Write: 24.5 cm
